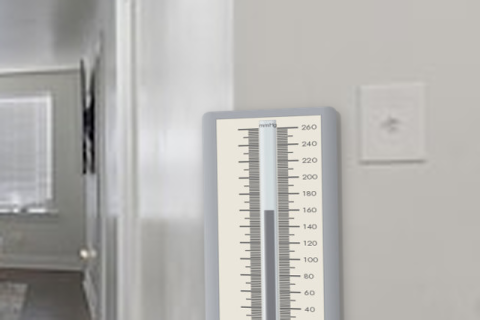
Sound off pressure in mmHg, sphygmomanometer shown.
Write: 160 mmHg
